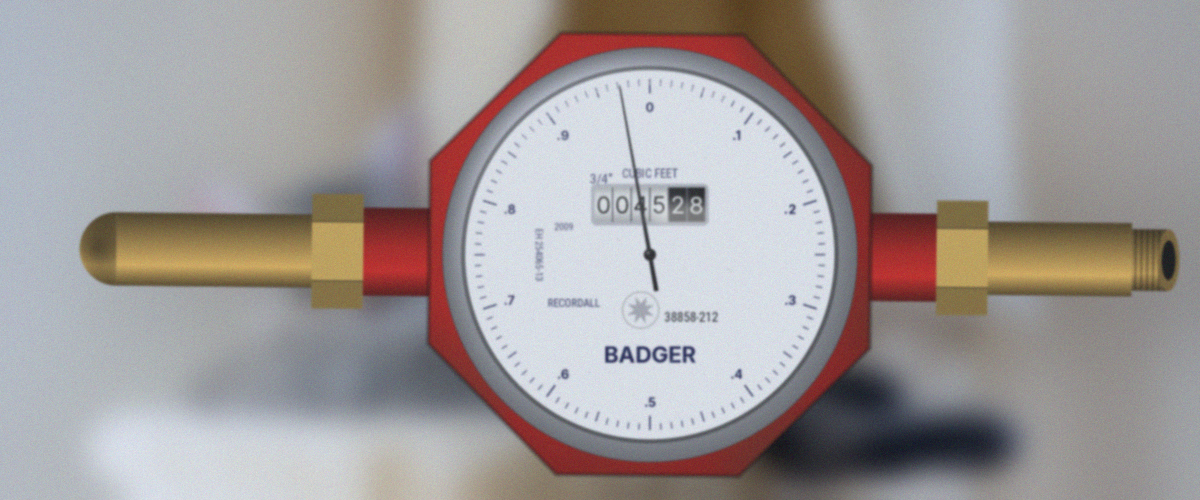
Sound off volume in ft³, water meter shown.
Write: 4527.97 ft³
